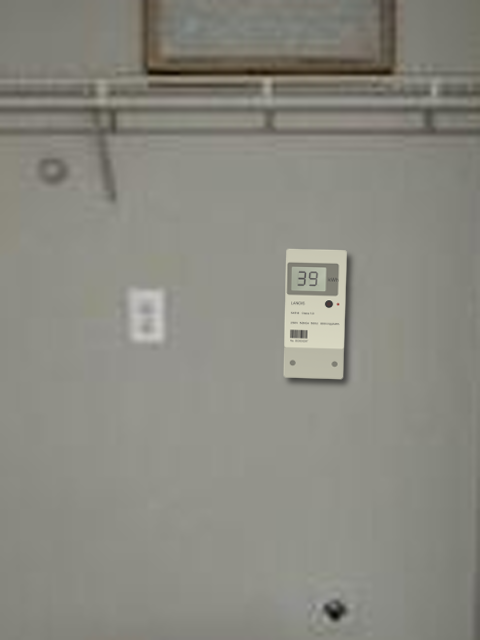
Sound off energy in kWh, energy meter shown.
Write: 39 kWh
